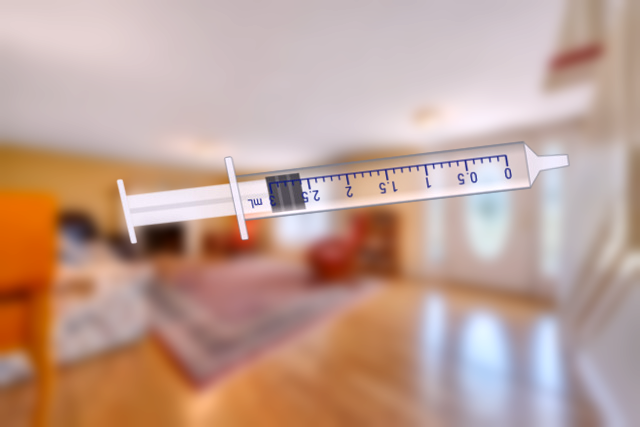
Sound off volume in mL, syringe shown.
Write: 2.6 mL
